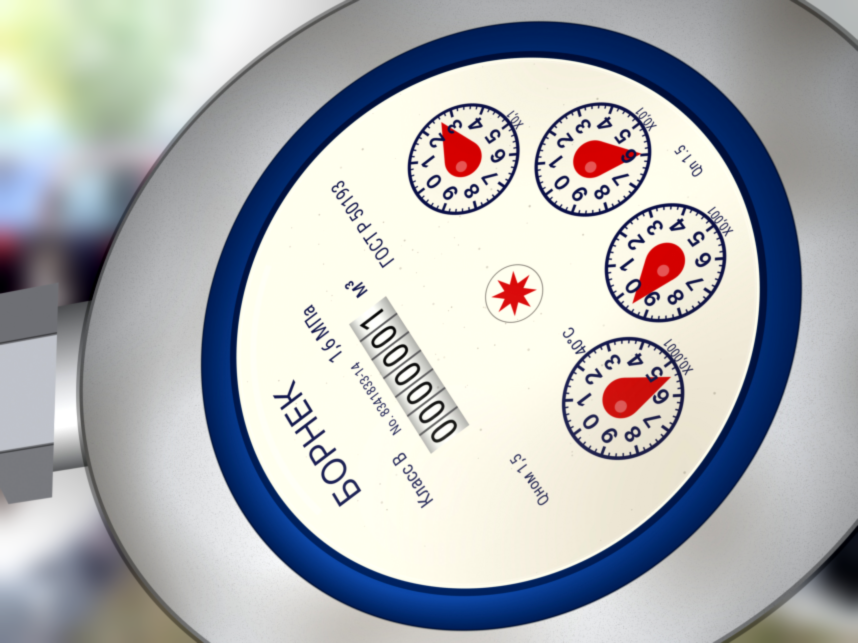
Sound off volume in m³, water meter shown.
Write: 1.2595 m³
